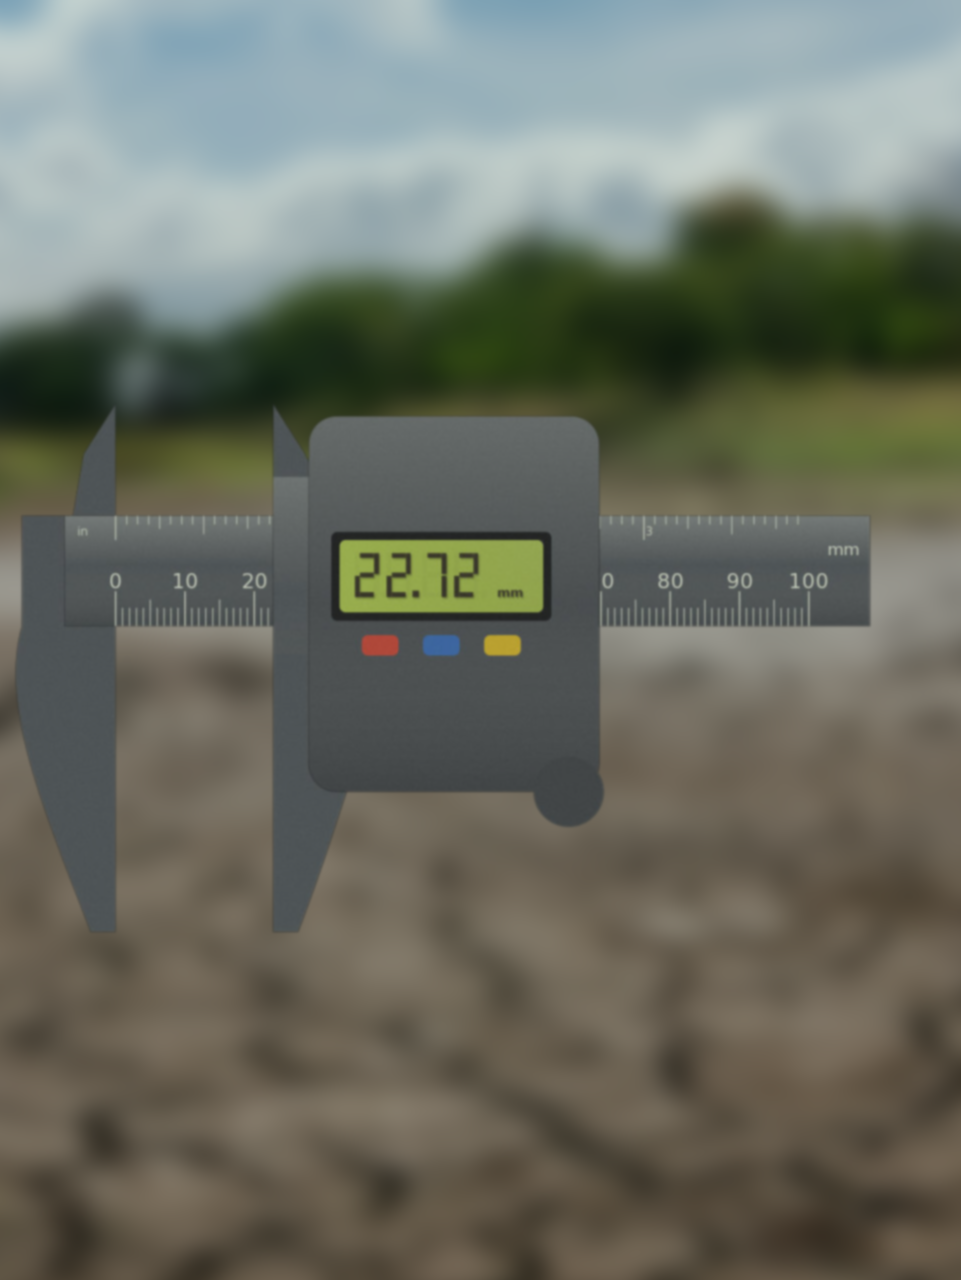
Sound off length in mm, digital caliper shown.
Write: 22.72 mm
